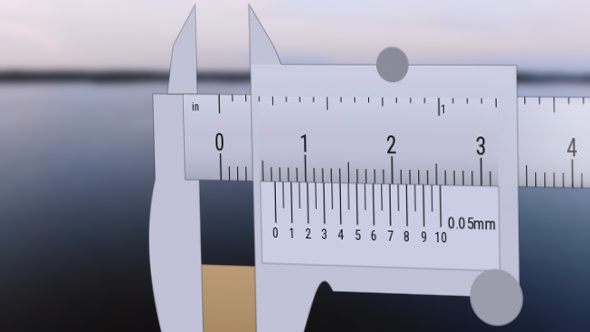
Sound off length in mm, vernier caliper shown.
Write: 6.4 mm
